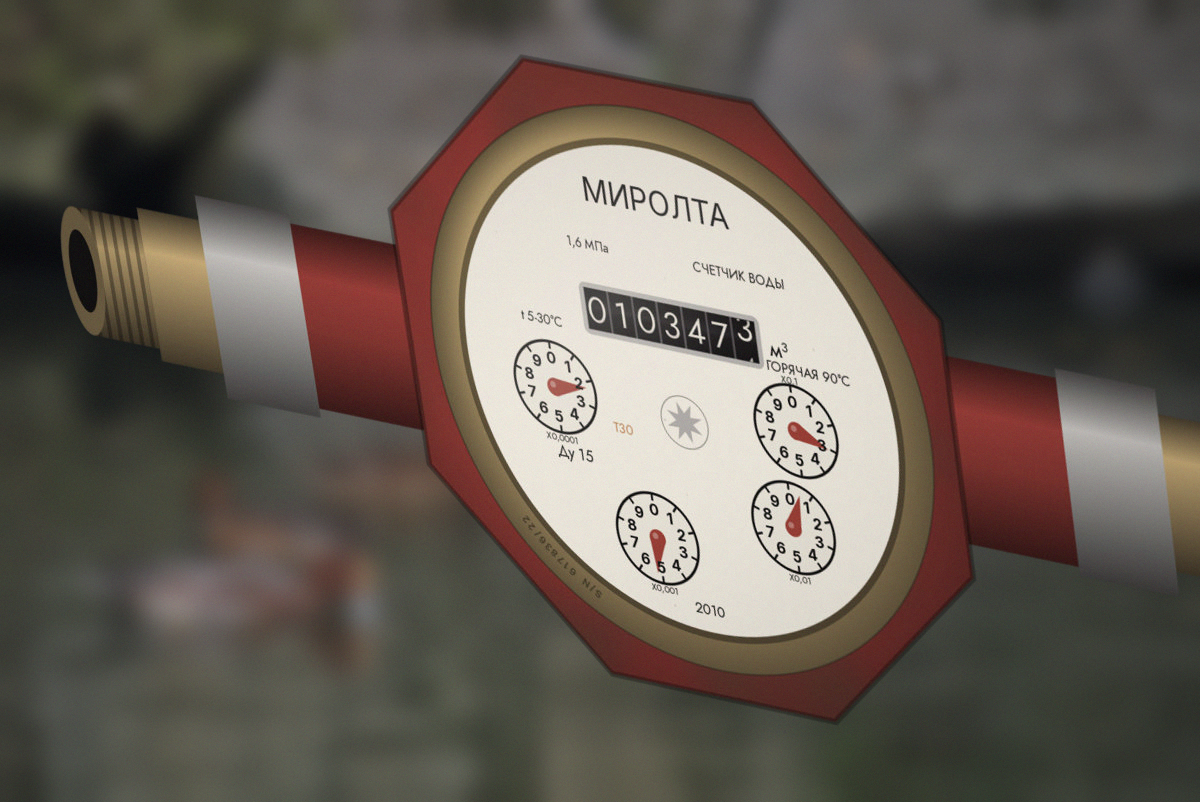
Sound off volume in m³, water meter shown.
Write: 103473.3052 m³
